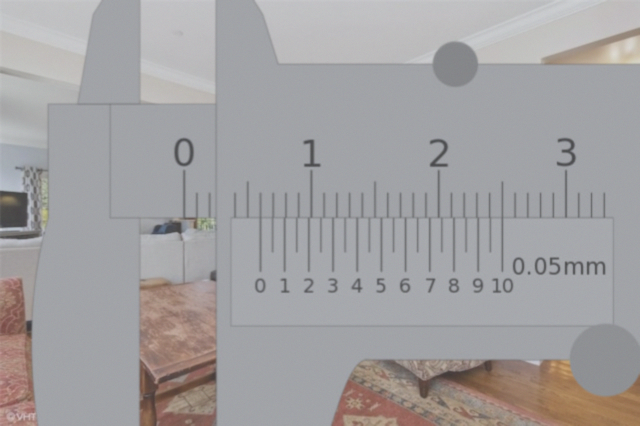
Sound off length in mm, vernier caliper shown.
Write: 6.0 mm
